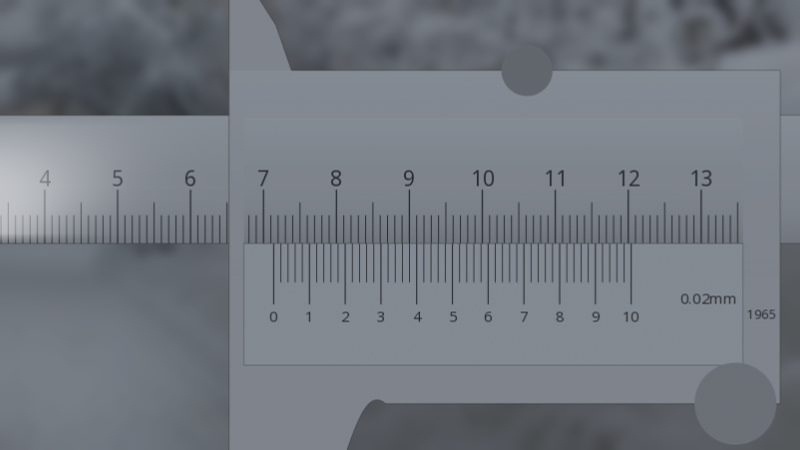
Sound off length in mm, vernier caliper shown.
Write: 71.4 mm
